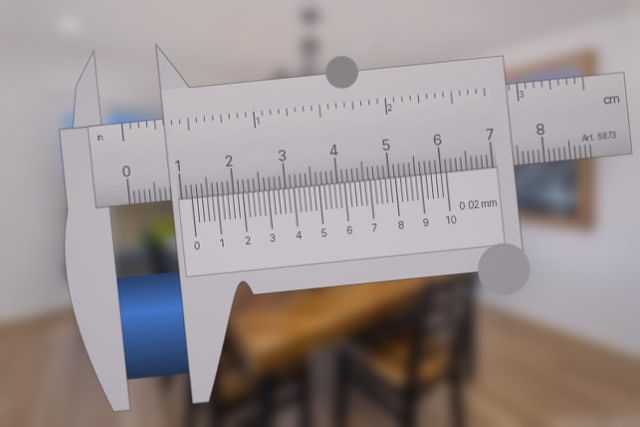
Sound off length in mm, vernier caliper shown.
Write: 12.0 mm
